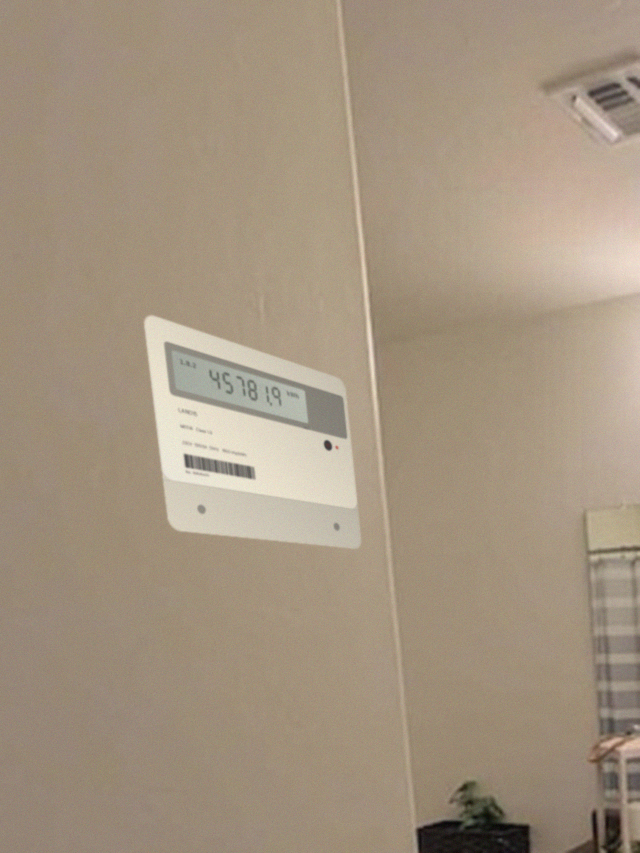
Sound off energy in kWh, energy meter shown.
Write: 45781.9 kWh
